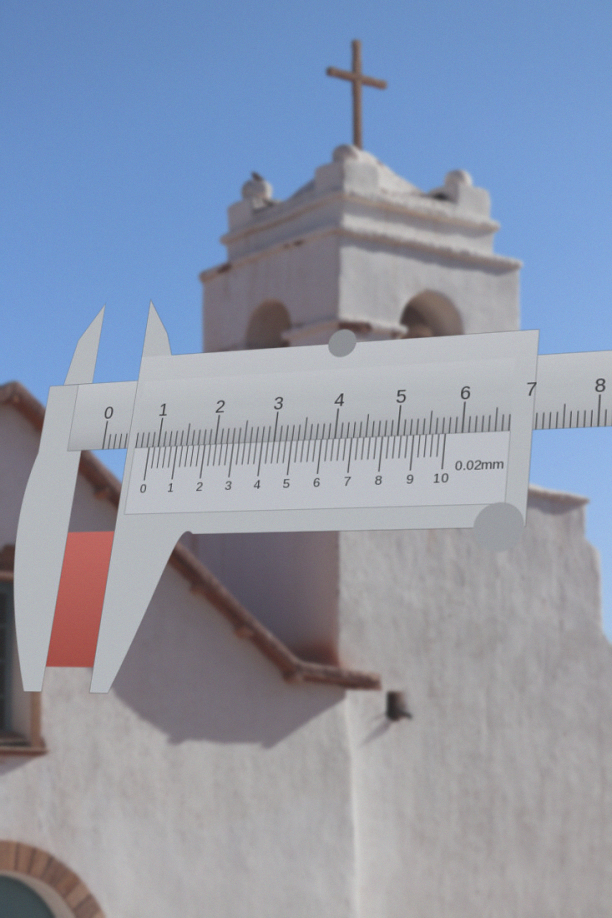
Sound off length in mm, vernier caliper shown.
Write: 8.4 mm
